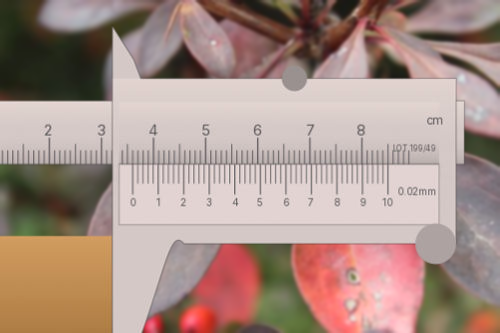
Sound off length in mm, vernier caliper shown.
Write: 36.0 mm
